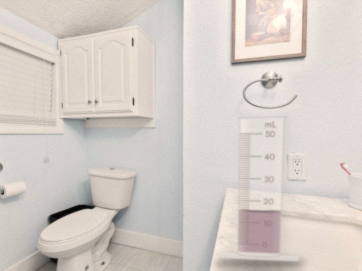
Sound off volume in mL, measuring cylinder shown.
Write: 15 mL
